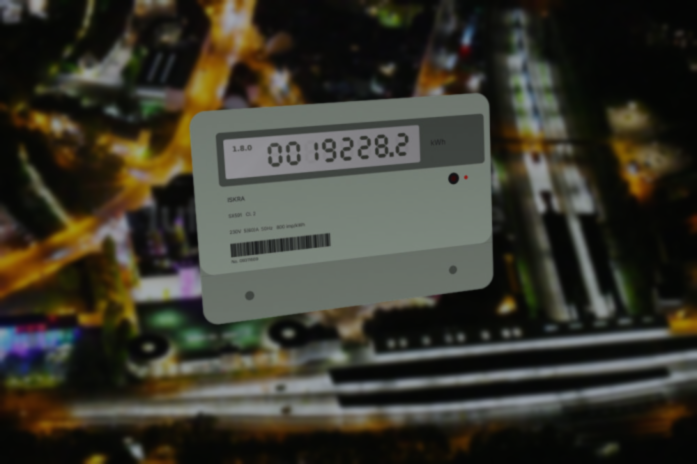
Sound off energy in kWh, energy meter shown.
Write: 19228.2 kWh
